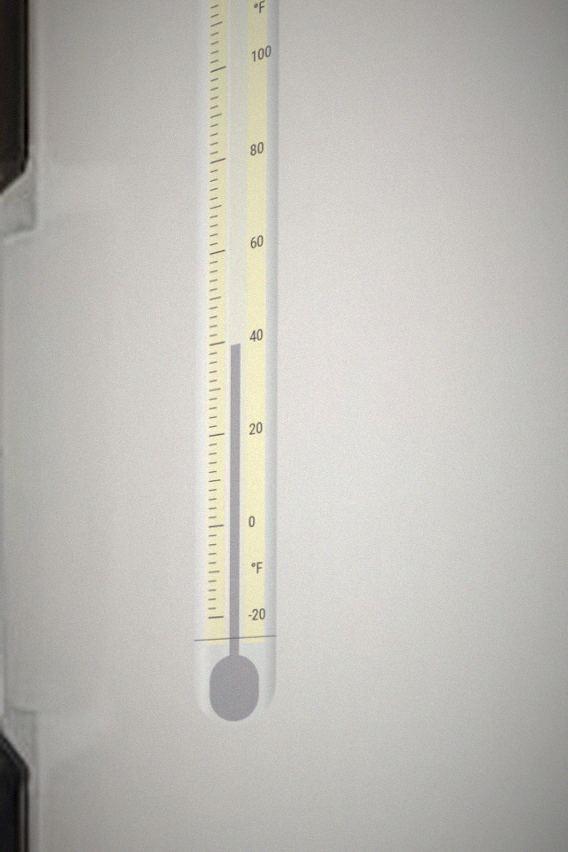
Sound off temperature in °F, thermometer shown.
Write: 39 °F
